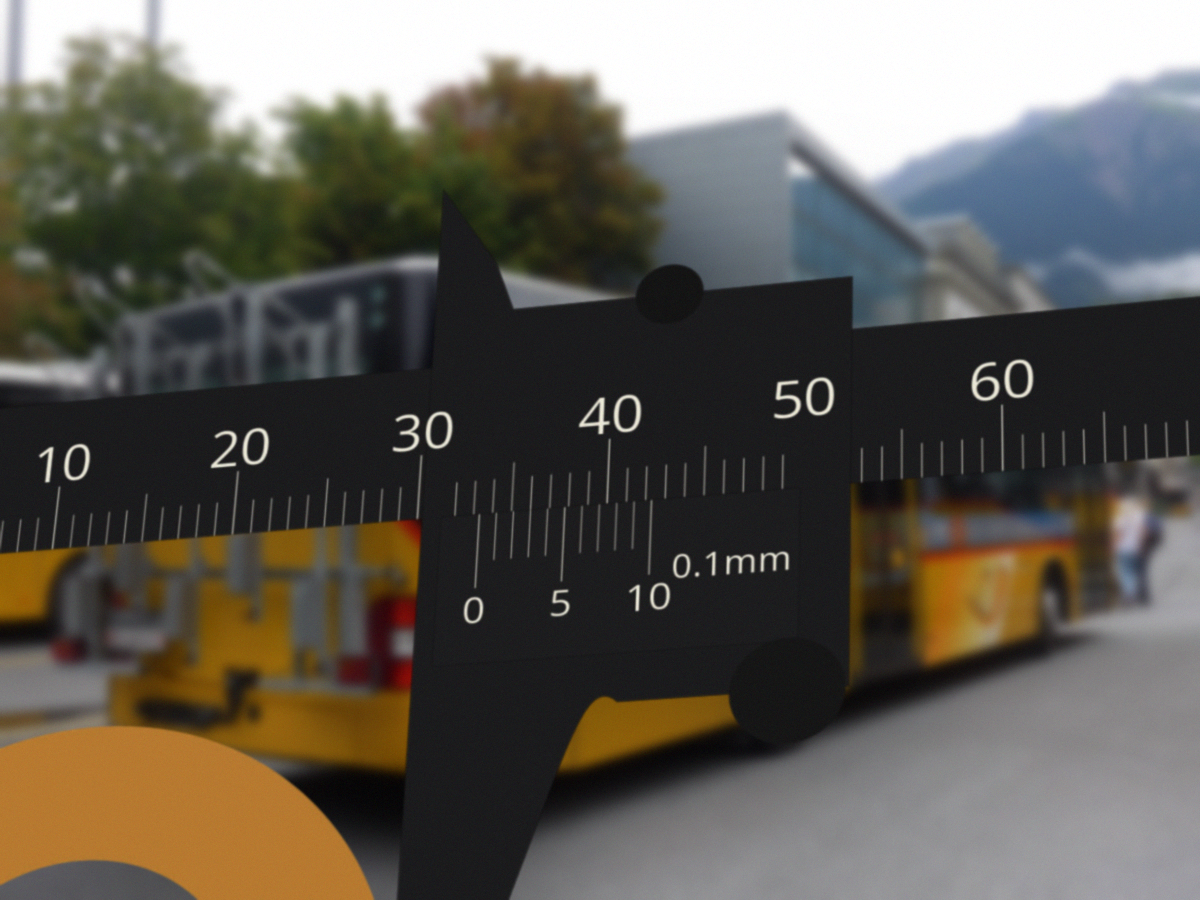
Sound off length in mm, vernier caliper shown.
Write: 33.3 mm
